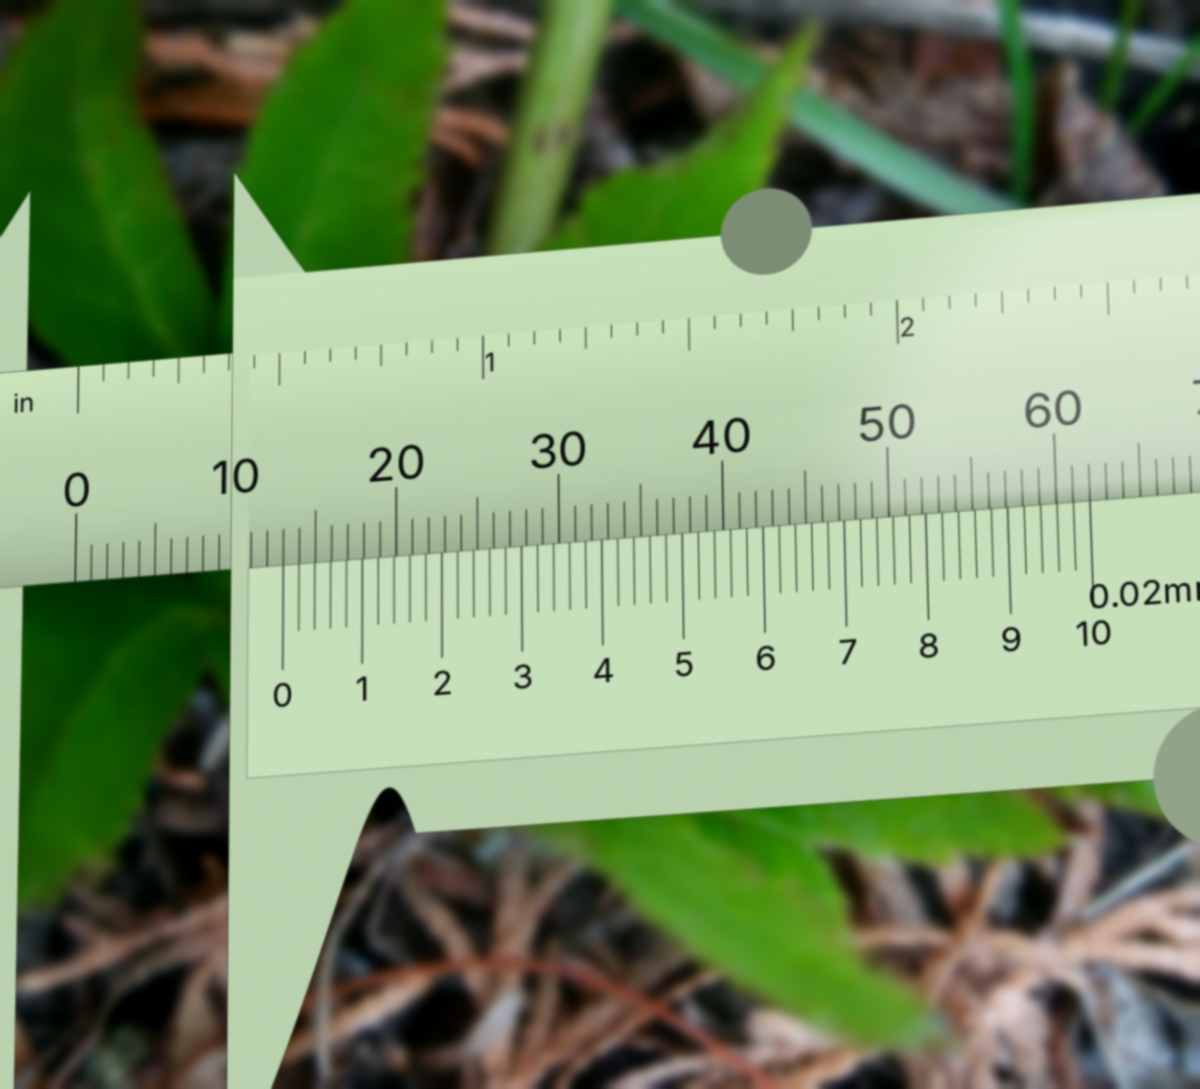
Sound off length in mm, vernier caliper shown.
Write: 13.0 mm
